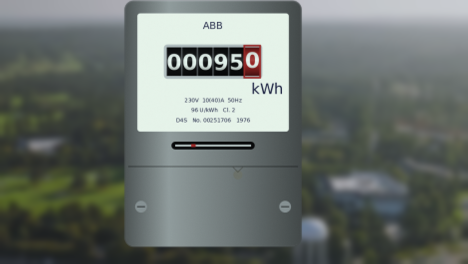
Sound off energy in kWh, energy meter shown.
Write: 95.0 kWh
